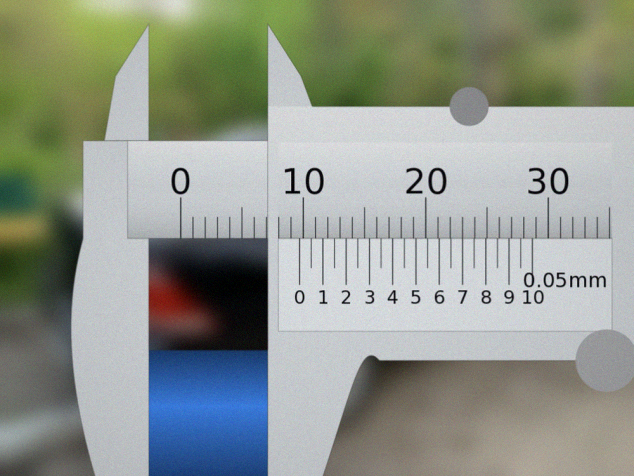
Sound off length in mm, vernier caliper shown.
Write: 9.7 mm
